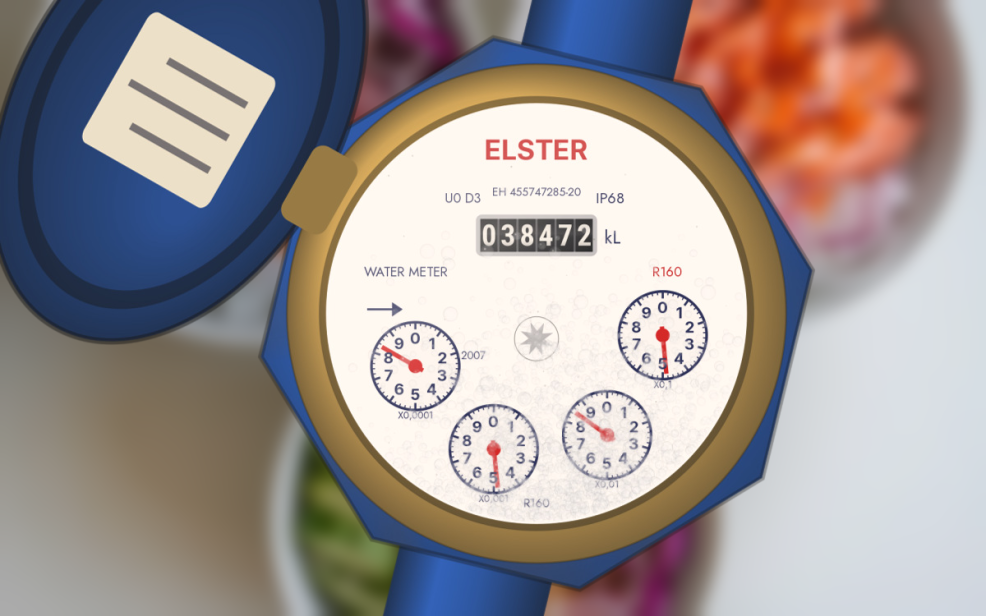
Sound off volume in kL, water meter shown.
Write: 38472.4848 kL
